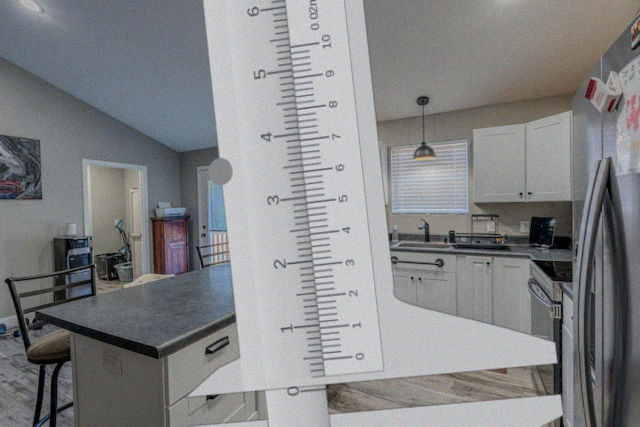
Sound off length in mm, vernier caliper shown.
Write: 4.6 mm
